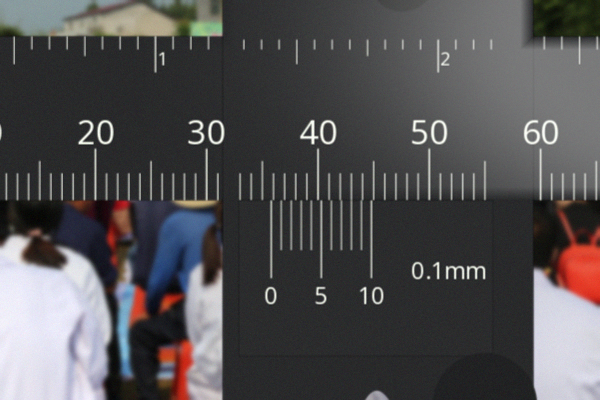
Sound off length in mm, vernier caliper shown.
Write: 35.8 mm
